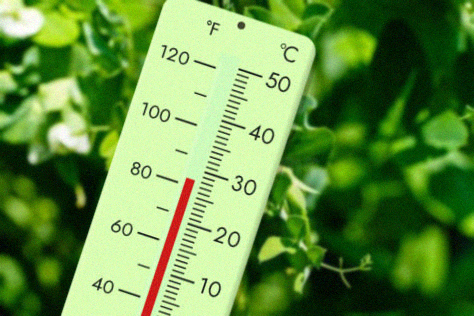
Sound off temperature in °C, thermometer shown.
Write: 28 °C
